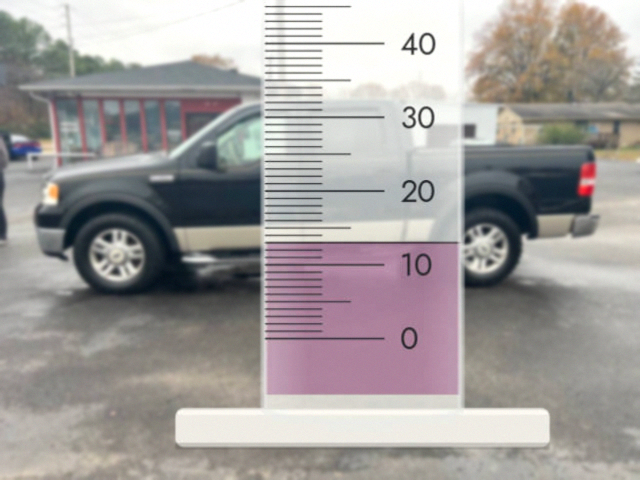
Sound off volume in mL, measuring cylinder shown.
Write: 13 mL
